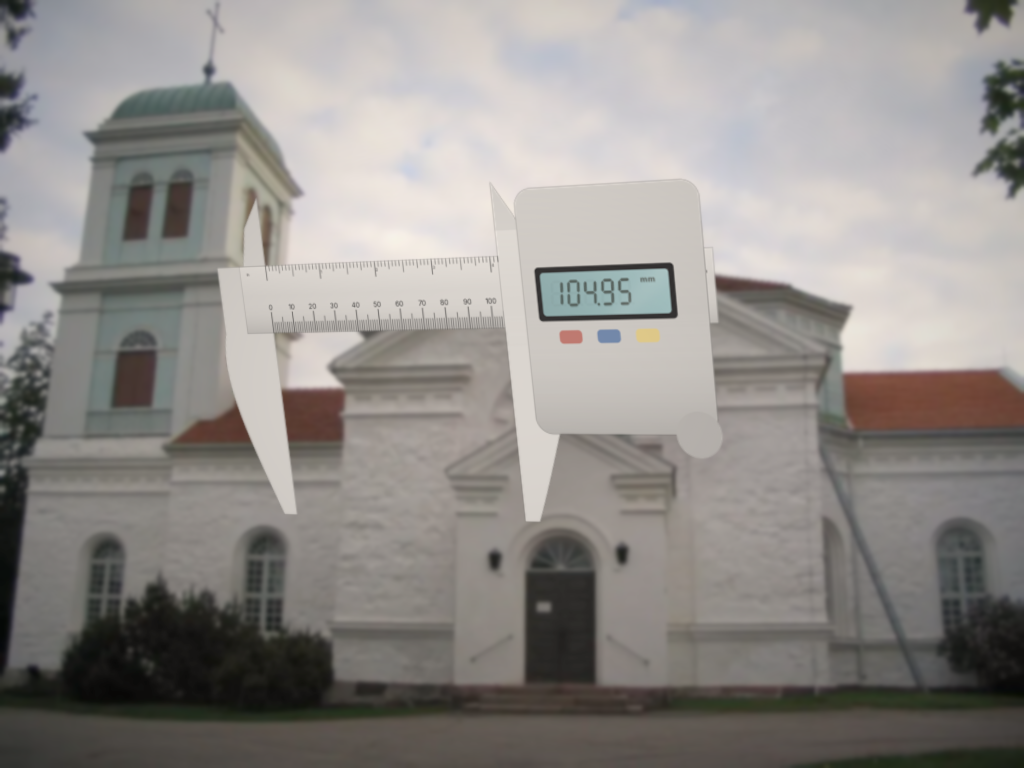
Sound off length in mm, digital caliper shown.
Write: 104.95 mm
